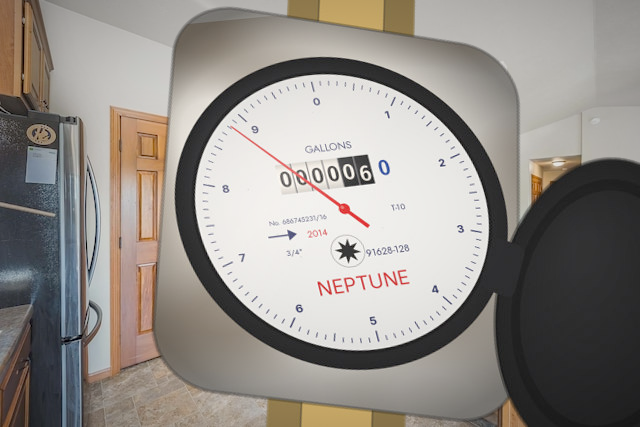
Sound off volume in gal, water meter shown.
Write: 58.8 gal
